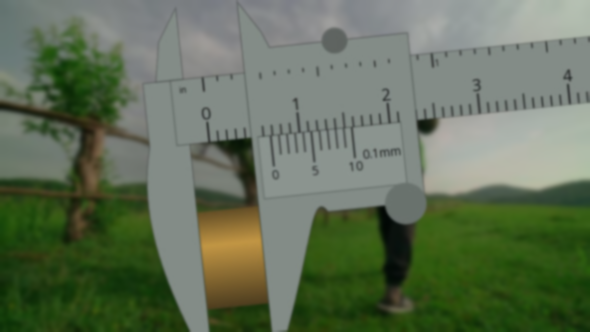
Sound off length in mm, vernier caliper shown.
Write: 6.8 mm
